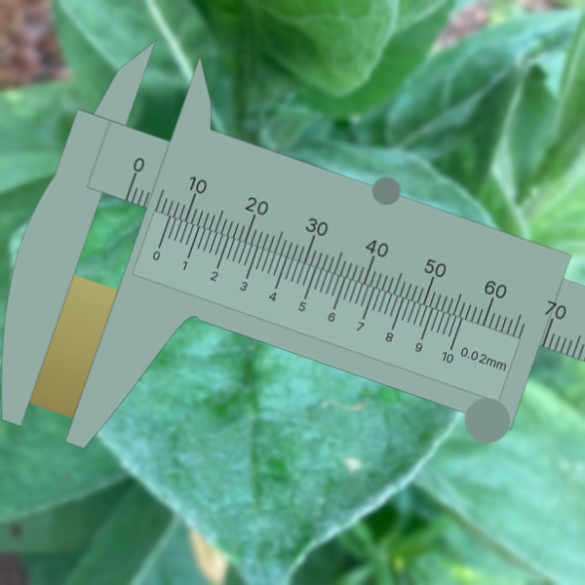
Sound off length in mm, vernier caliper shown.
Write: 7.4 mm
